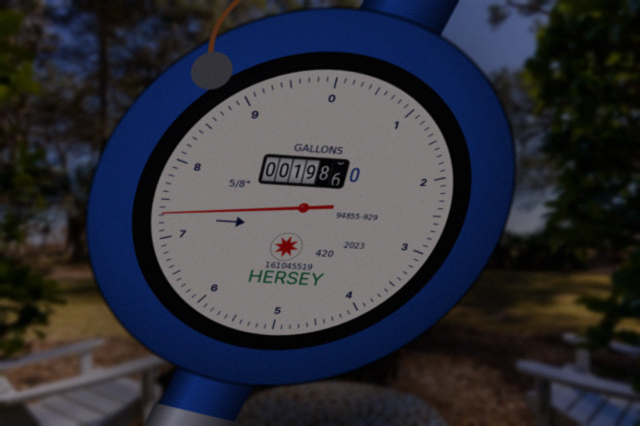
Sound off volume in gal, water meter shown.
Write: 19857.3 gal
